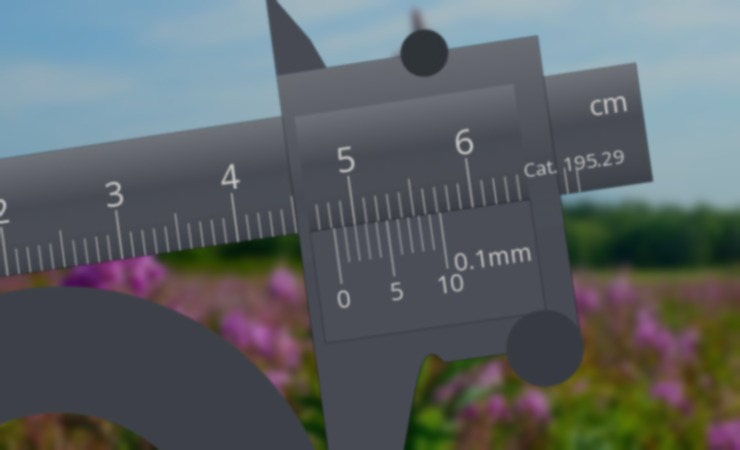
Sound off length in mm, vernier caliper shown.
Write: 48.2 mm
